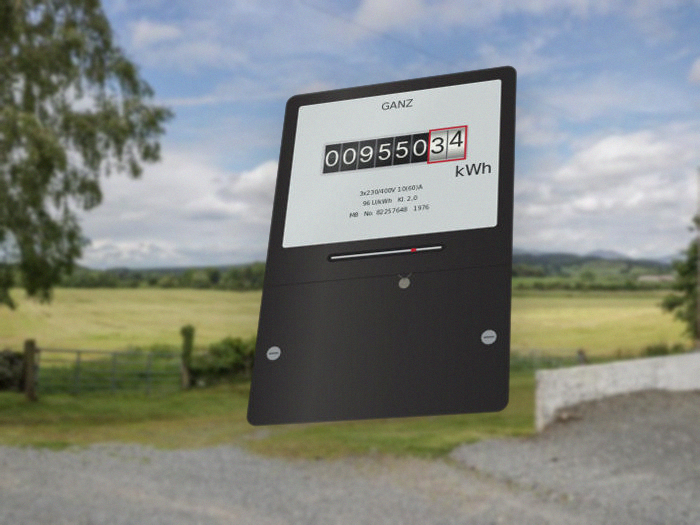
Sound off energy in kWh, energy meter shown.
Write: 9550.34 kWh
